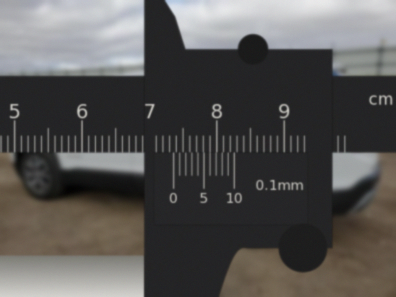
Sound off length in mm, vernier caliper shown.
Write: 73.6 mm
